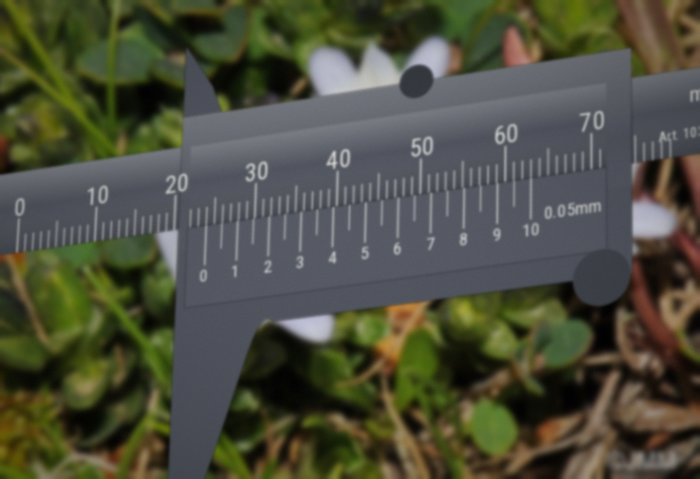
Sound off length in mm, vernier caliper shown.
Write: 24.0 mm
